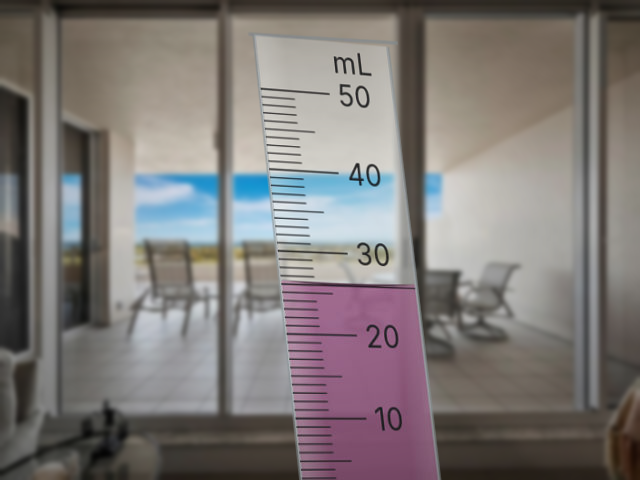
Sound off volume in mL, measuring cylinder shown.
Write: 26 mL
